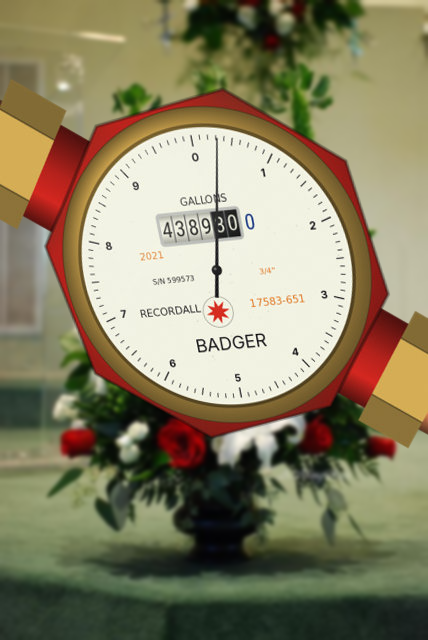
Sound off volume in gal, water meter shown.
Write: 4389800.3 gal
